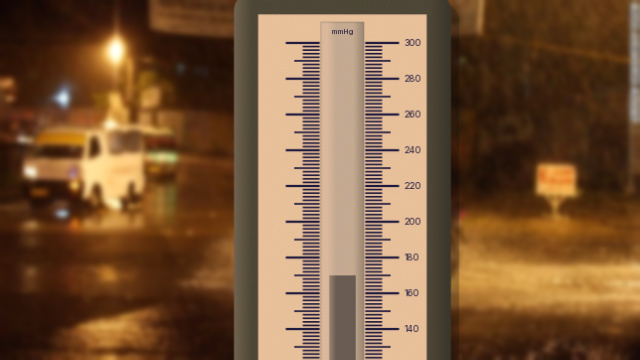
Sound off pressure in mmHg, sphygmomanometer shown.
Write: 170 mmHg
